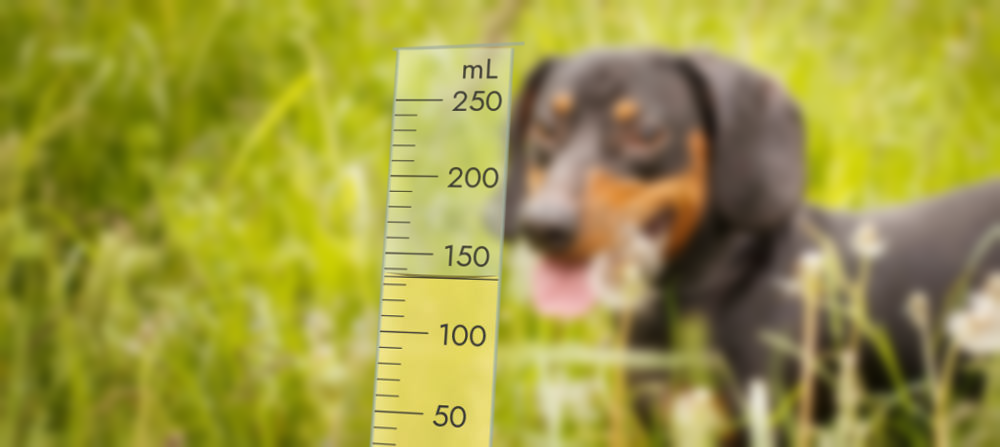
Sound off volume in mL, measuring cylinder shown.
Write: 135 mL
